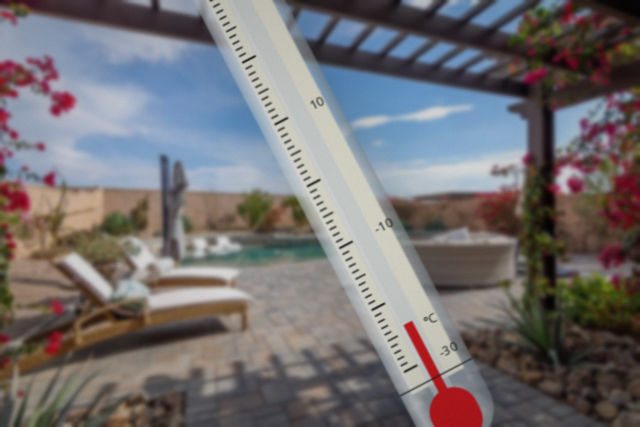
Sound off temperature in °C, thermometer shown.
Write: -24 °C
